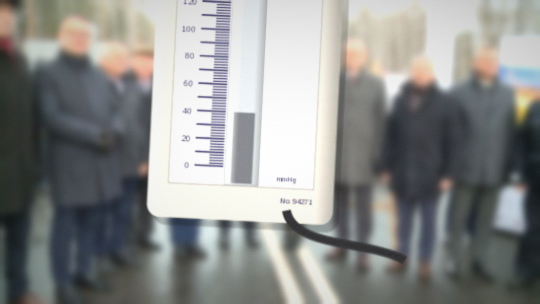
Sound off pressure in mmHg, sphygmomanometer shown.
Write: 40 mmHg
